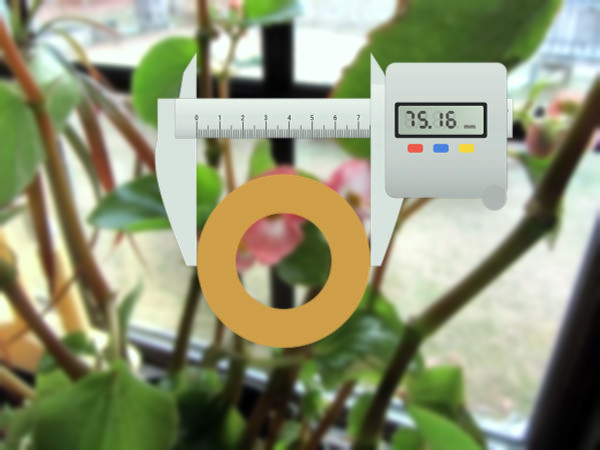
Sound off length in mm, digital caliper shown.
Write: 75.16 mm
